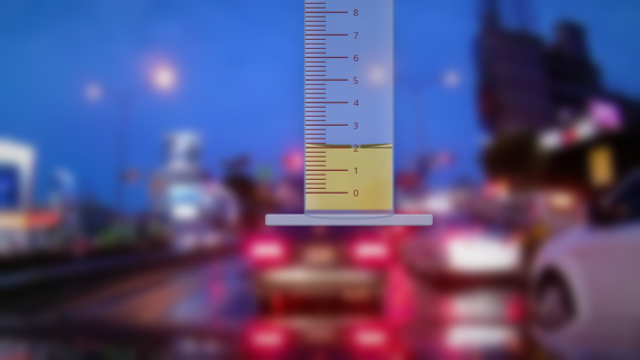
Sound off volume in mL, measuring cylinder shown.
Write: 2 mL
